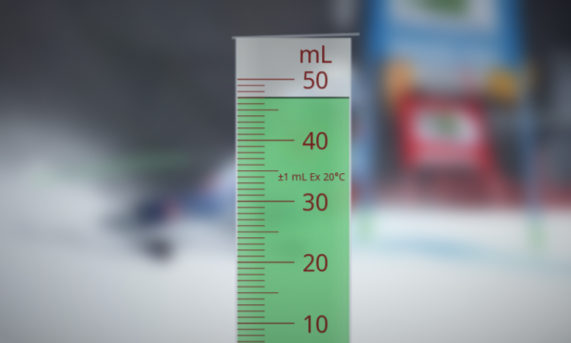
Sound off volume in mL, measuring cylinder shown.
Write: 47 mL
